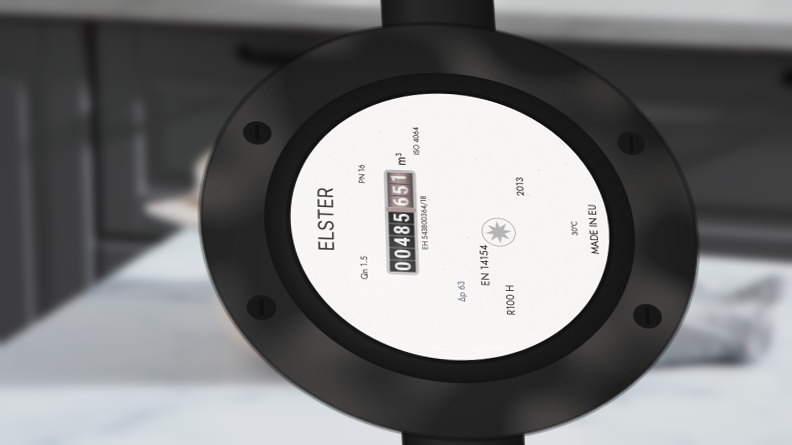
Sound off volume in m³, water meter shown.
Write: 485.651 m³
